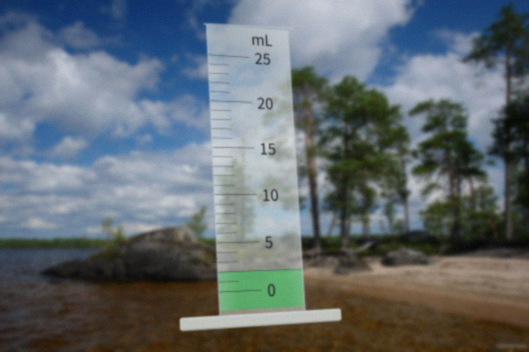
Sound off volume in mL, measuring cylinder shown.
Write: 2 mL
